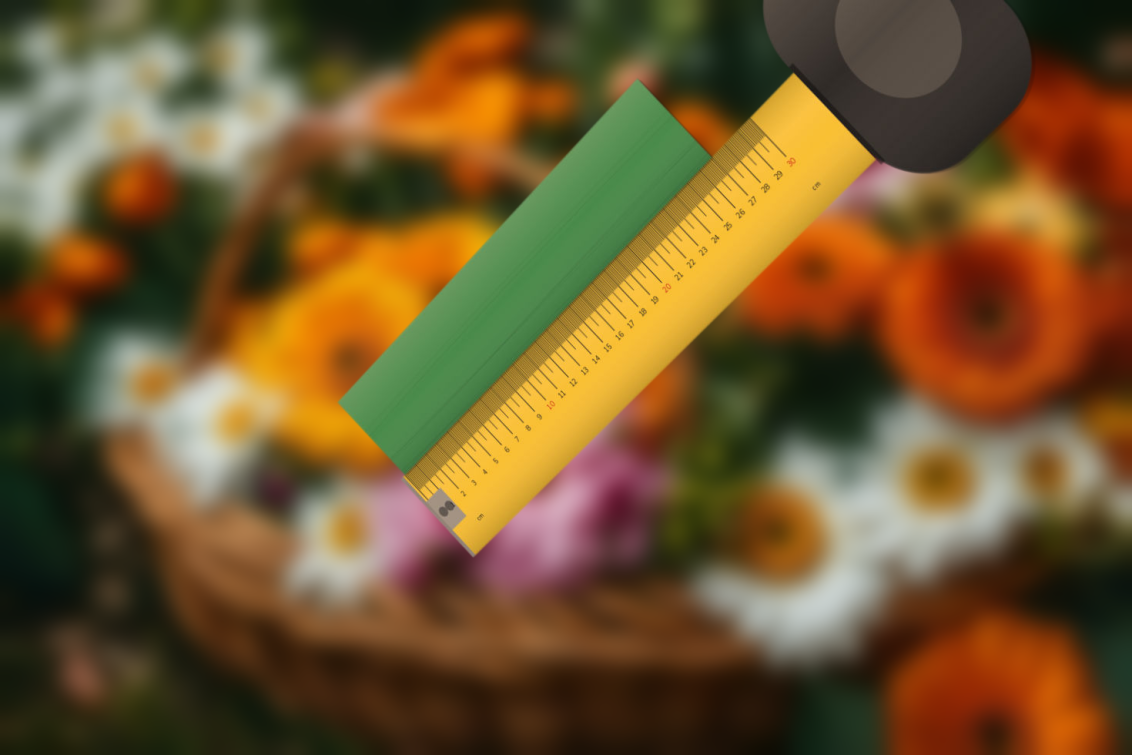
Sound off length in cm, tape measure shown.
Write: 27 cm
